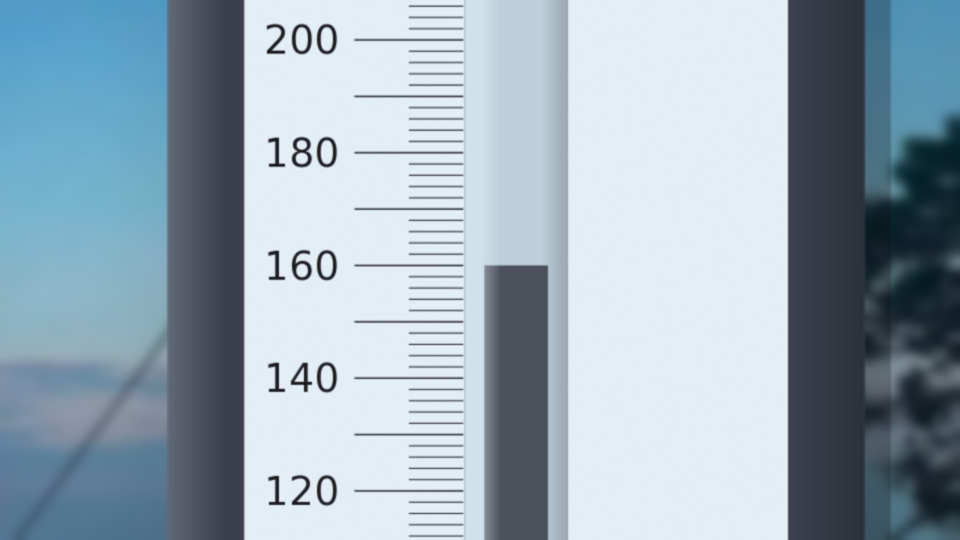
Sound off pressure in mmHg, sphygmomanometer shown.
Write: 160 mmHg
